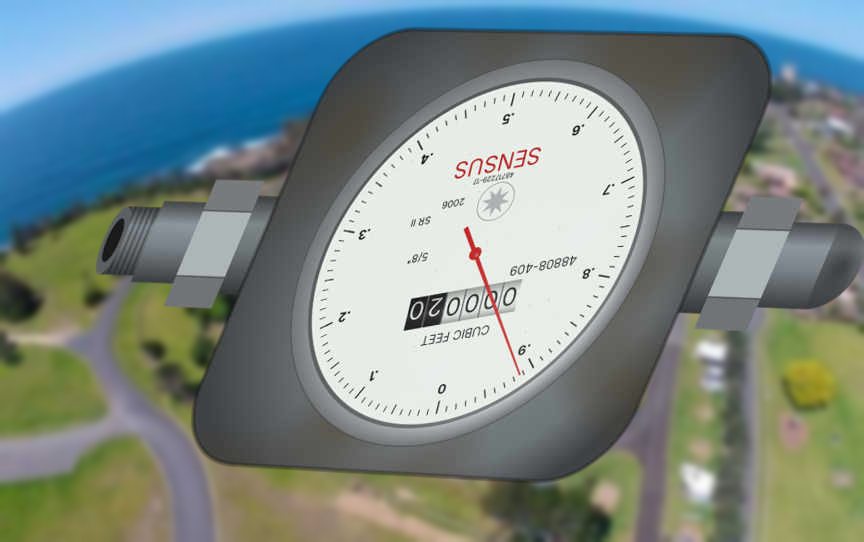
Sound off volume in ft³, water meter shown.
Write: 19.91 ft³
